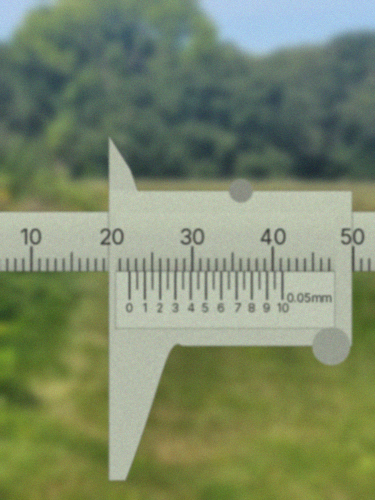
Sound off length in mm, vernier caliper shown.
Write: 22.2 mm
